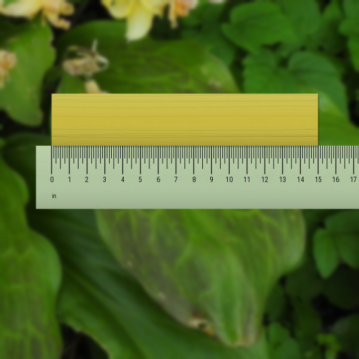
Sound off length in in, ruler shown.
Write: 15 in
